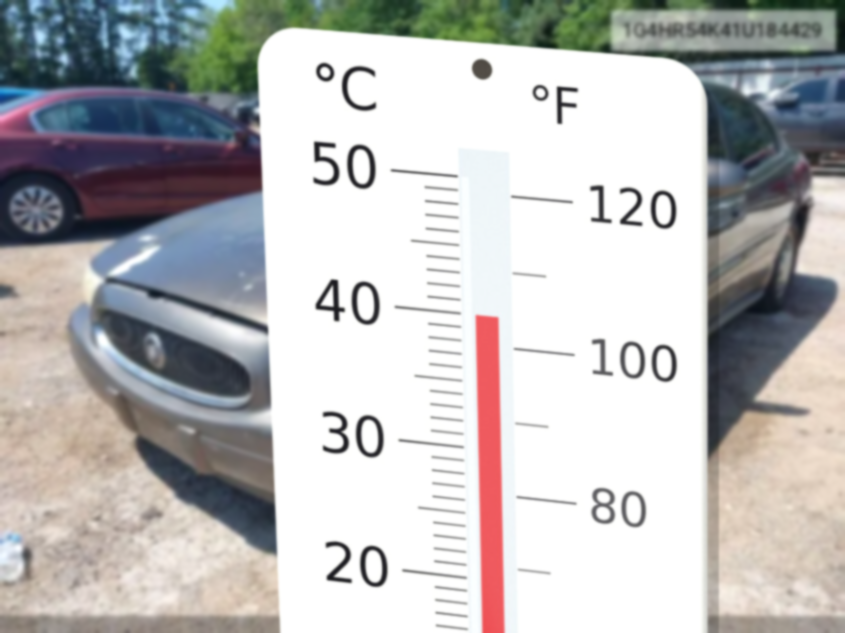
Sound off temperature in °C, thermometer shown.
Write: 40 °C
